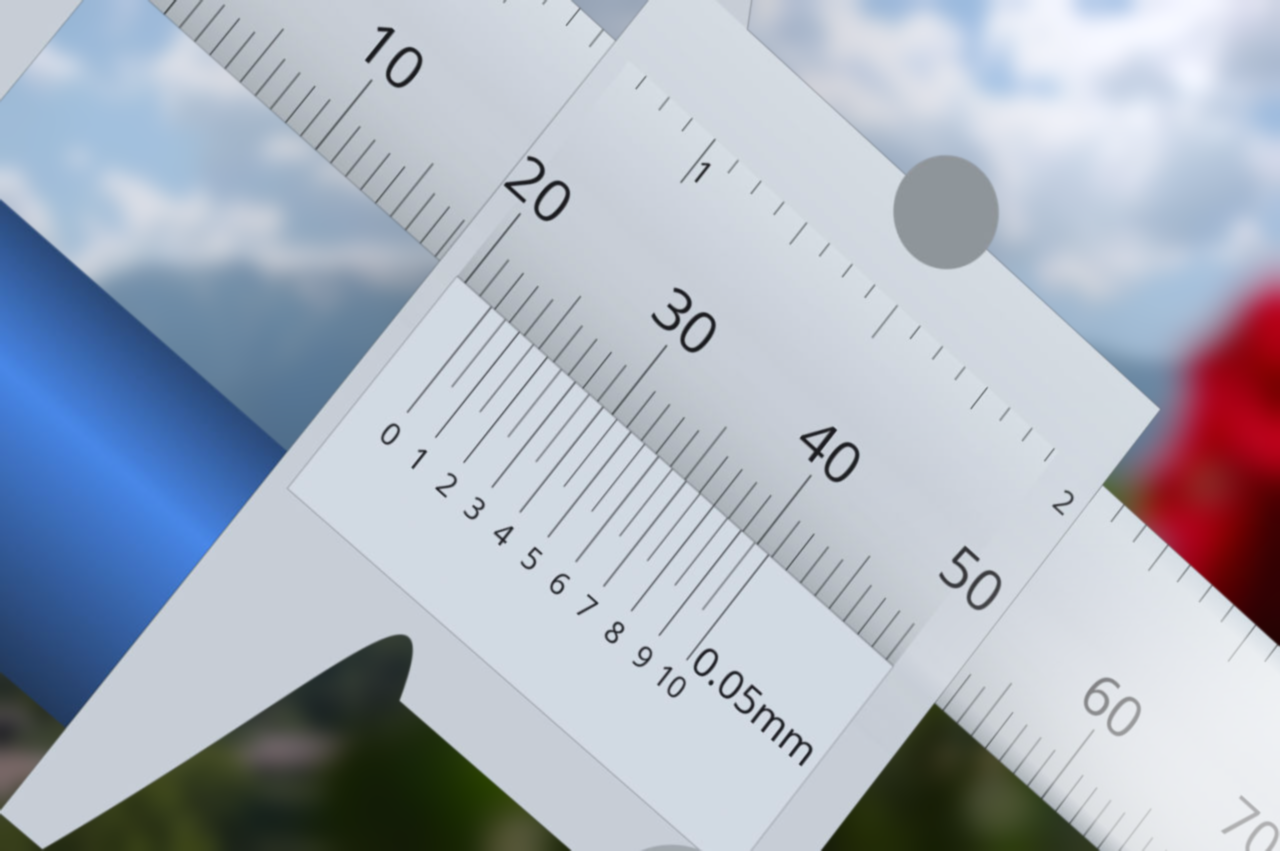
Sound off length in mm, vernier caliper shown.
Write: 21.8 mm
